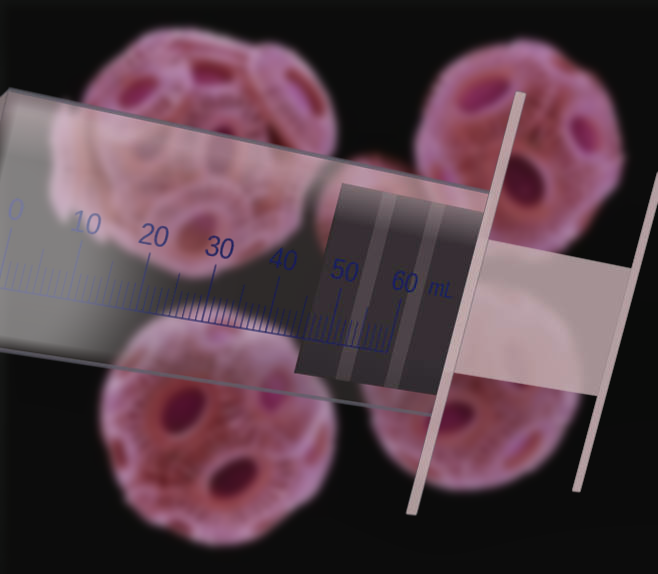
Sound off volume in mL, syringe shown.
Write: 46 mL
